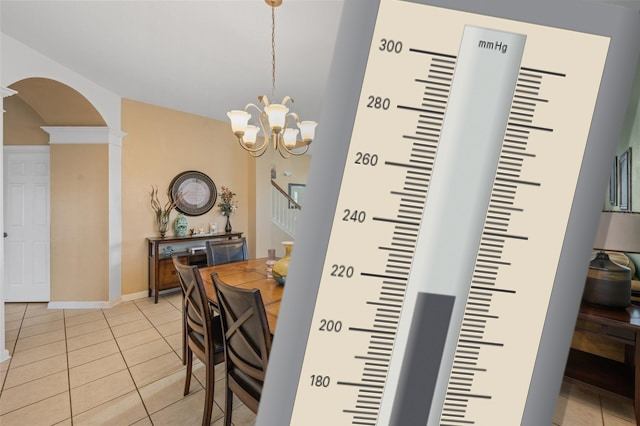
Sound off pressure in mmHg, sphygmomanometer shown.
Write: 216 mmHg
